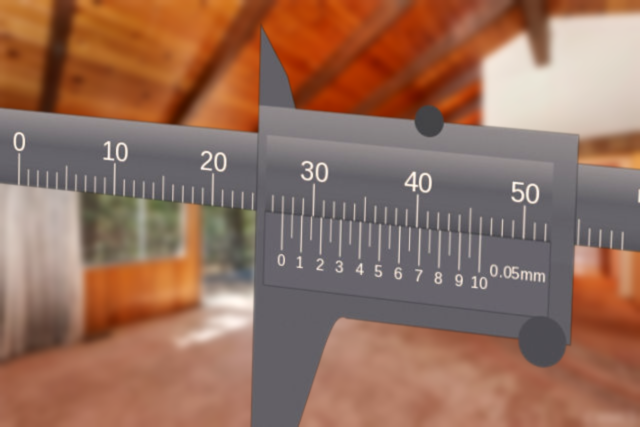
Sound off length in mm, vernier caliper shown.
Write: 27.0 mm
